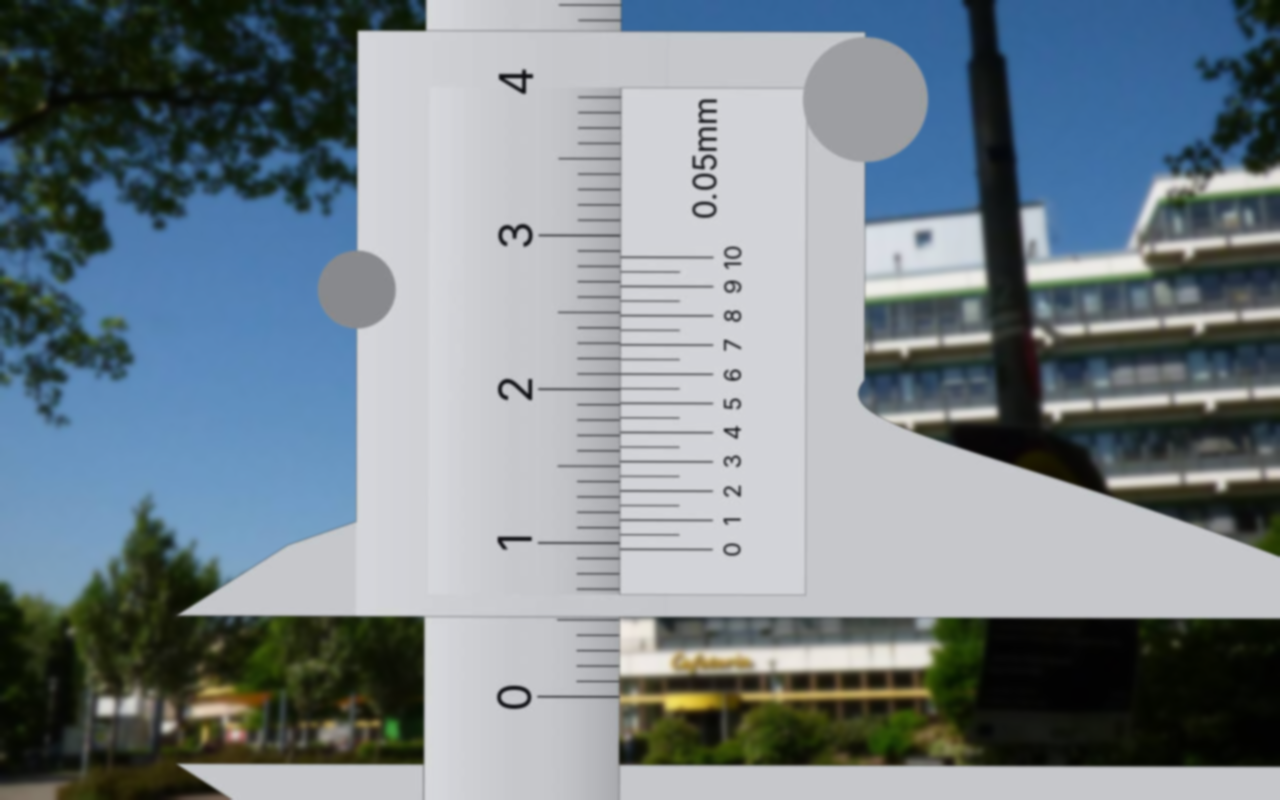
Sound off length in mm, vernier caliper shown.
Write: 9.6 mm
